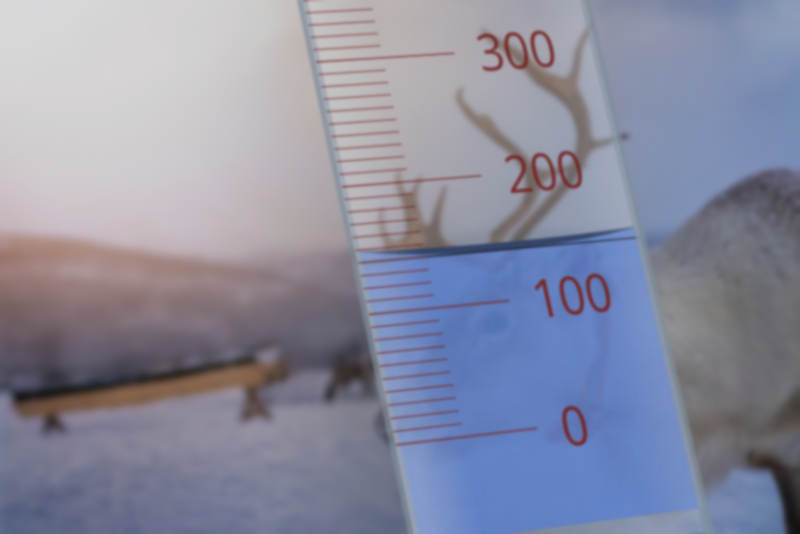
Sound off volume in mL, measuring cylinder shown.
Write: 140 mL
